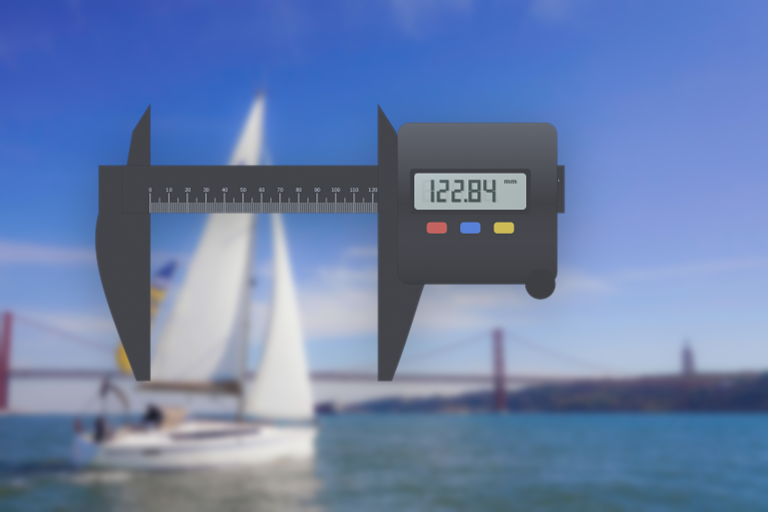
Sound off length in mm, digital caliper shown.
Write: 122.84 mm
